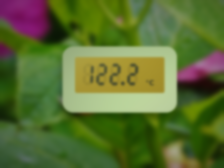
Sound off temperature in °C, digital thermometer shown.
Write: 122.2 °C
